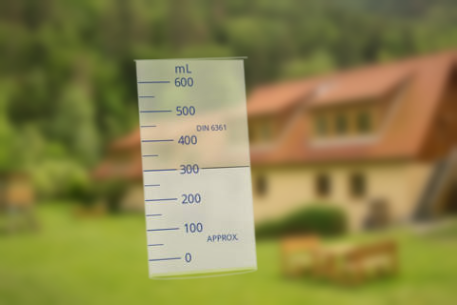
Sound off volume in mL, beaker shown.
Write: 300 mL
